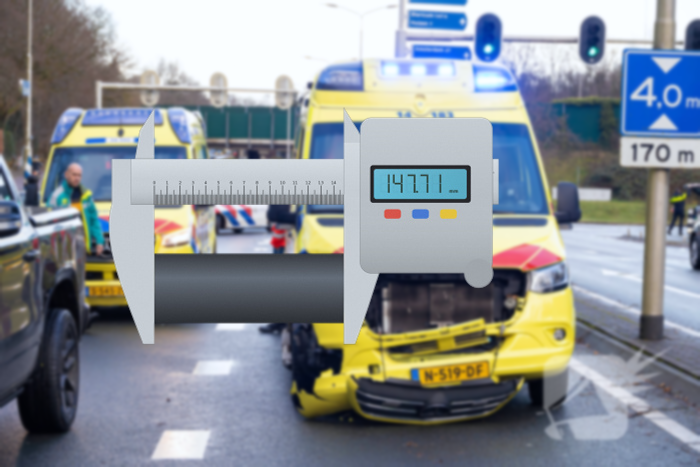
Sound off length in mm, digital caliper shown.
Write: 147.71 mm
